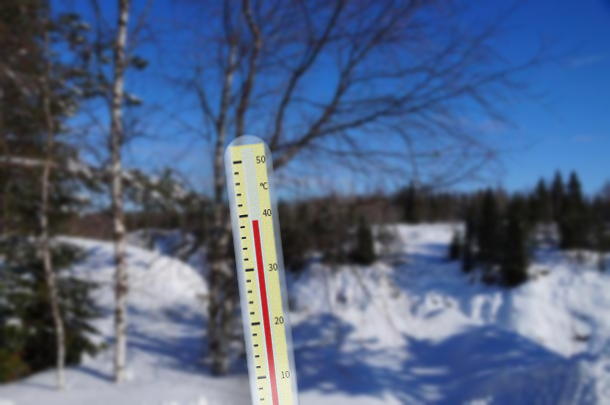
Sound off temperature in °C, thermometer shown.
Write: 39 °C
